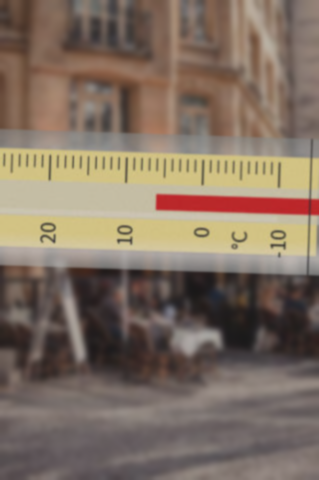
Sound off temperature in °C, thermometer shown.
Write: 6 °C
